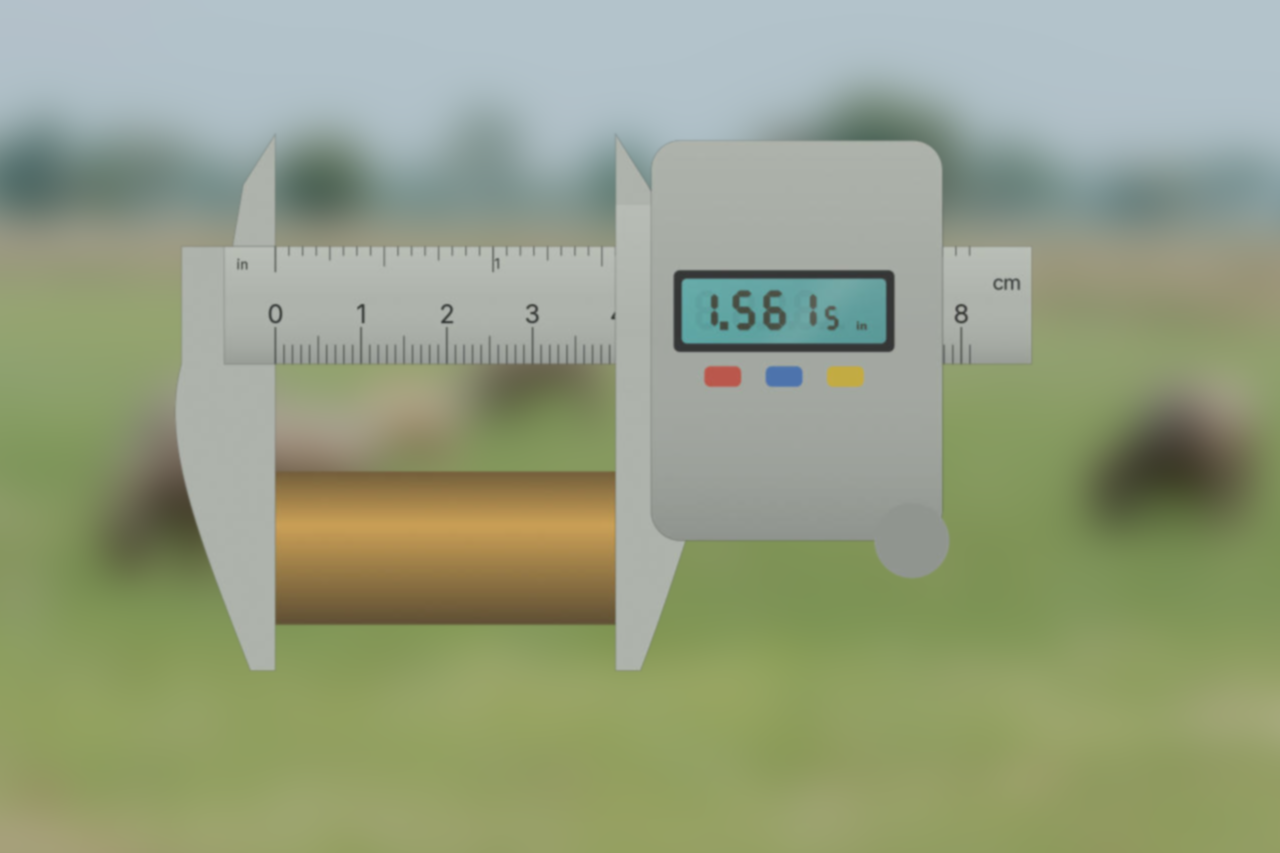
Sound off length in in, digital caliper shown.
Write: 1.5615 in
